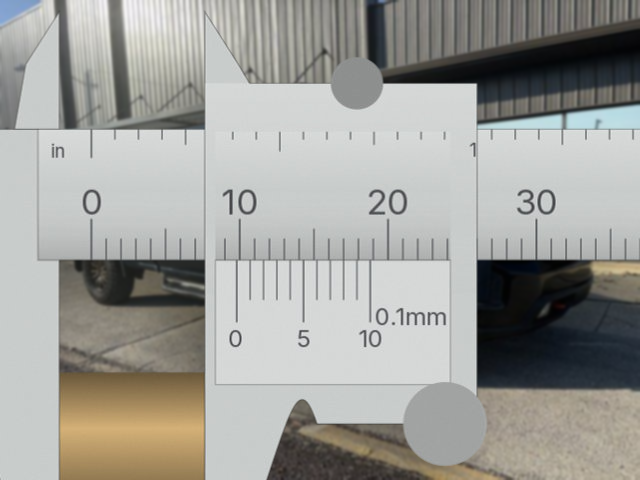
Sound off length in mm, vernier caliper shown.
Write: 9.8 mm
